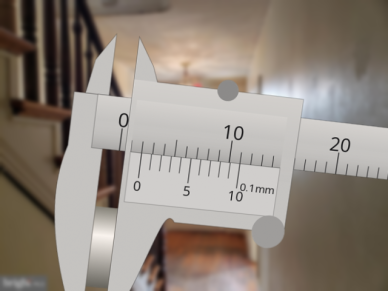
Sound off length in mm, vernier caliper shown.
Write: 2.0 mm
